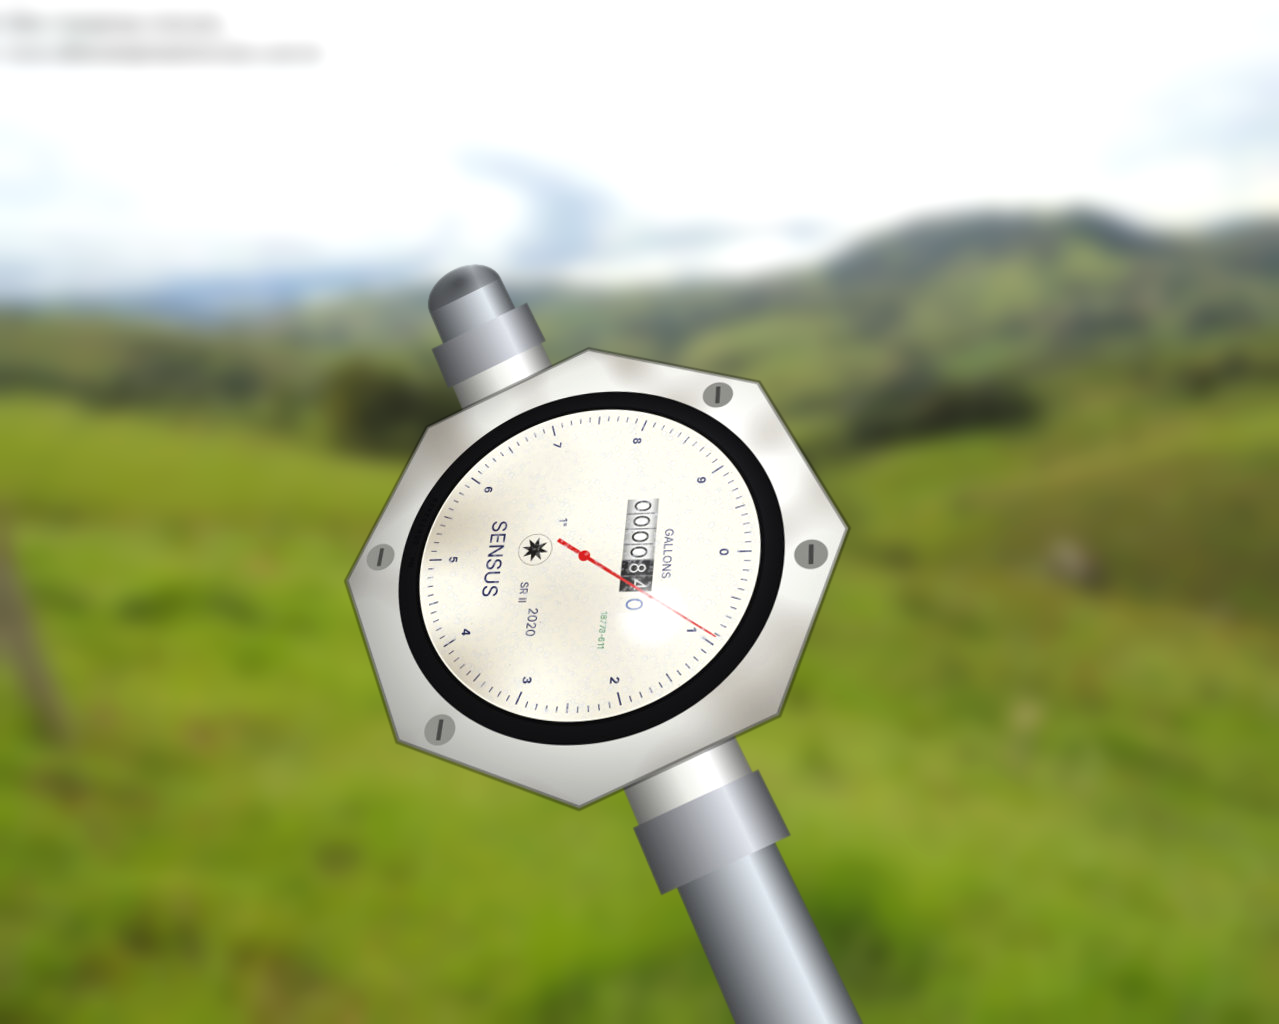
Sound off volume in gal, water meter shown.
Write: 840.9 gal
